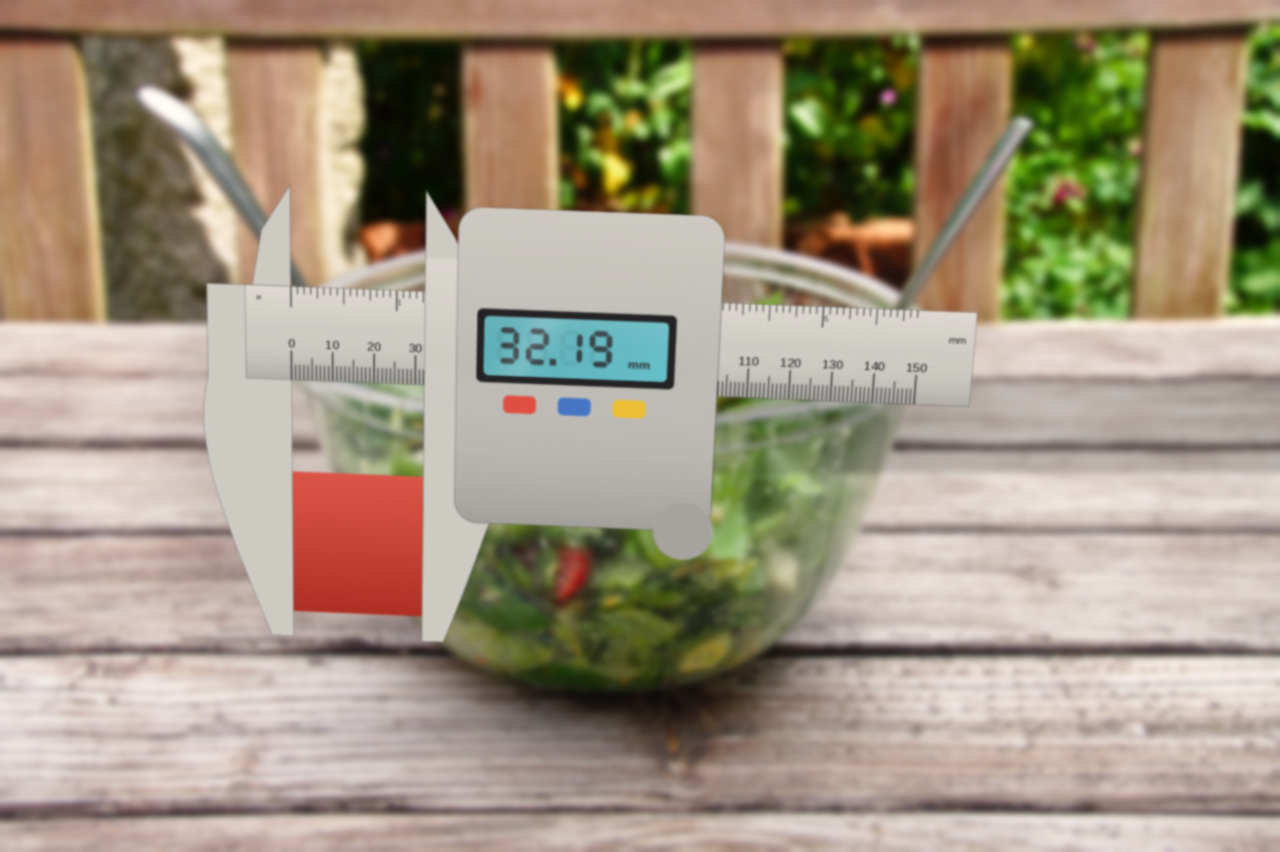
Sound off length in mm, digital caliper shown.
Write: 32.19 mm
